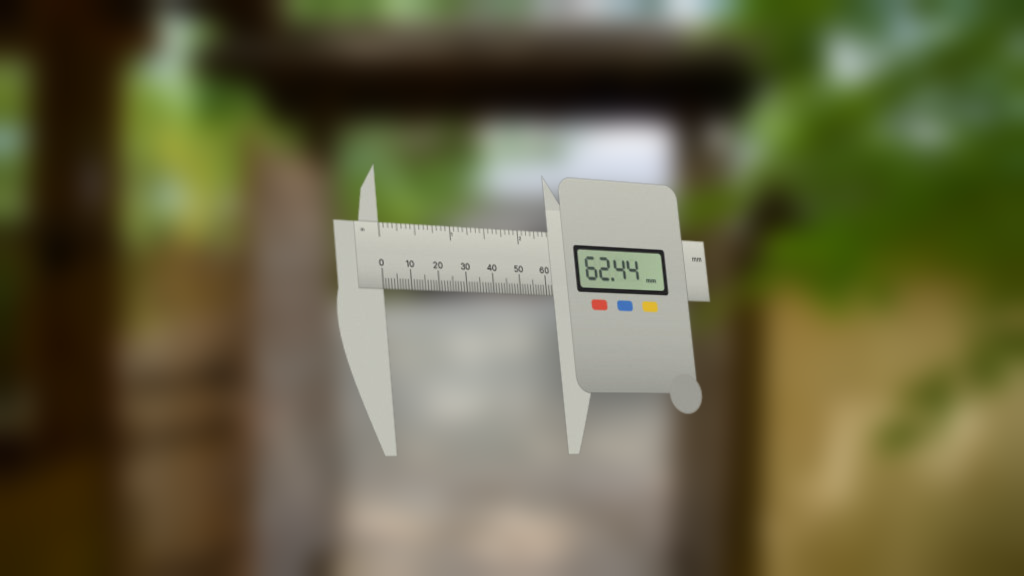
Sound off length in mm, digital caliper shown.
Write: 62.44 mm
